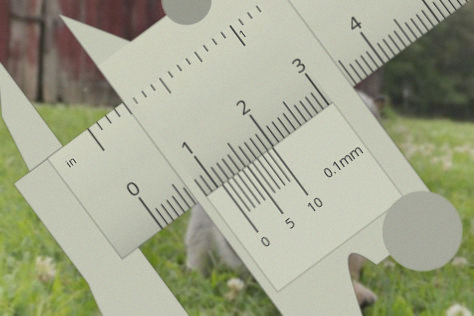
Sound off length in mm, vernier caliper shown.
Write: 10.8 mm
